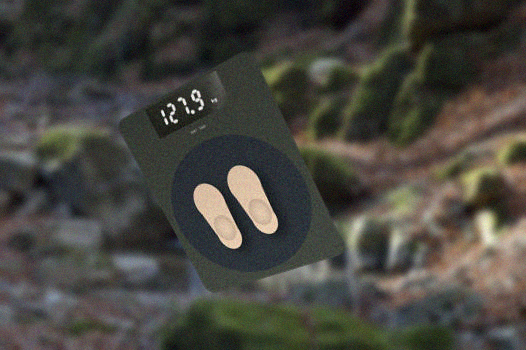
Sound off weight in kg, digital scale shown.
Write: 127.9 kg
